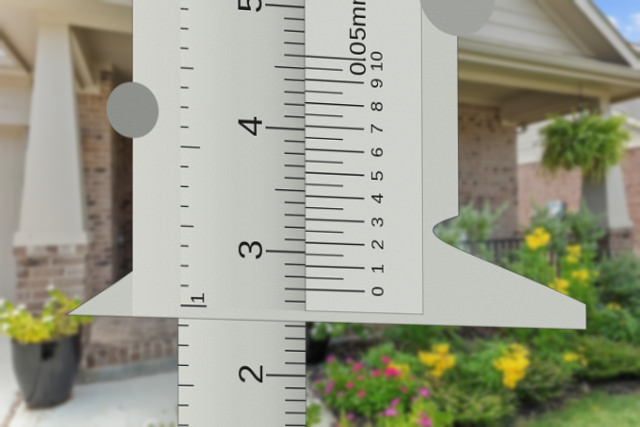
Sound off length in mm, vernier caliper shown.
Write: 27.0 mm
